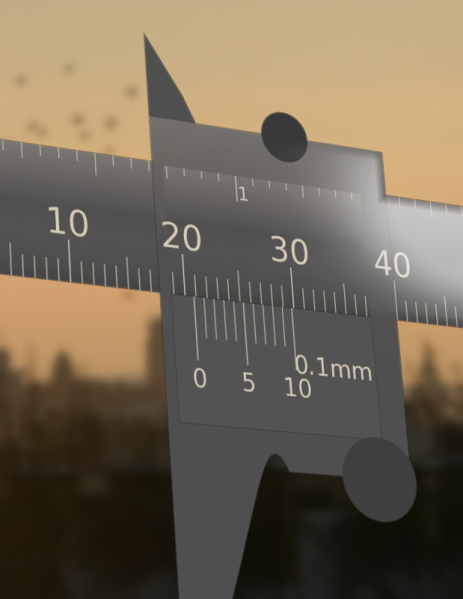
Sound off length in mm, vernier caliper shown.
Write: 20.8 mm
